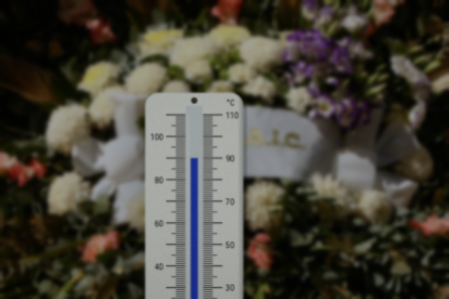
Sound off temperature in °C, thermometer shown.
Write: 90 °C
